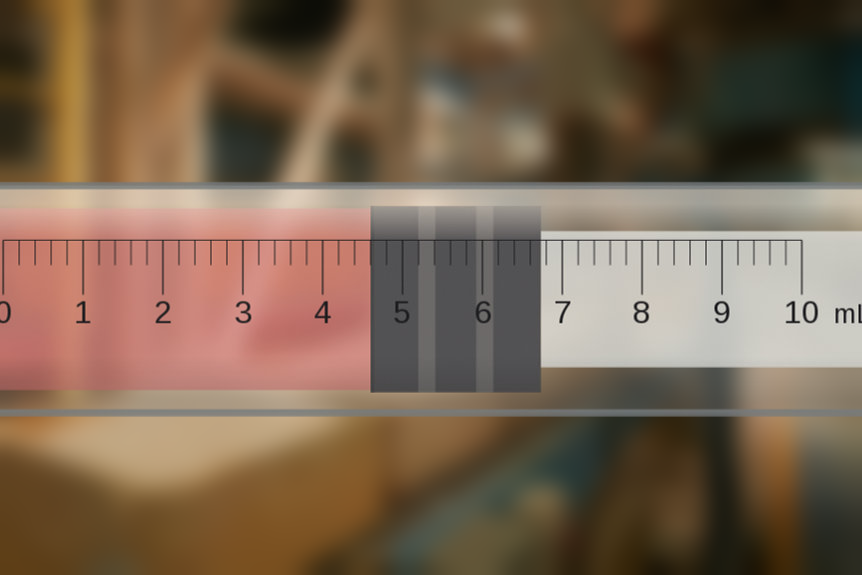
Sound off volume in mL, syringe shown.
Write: 4.6 mL
